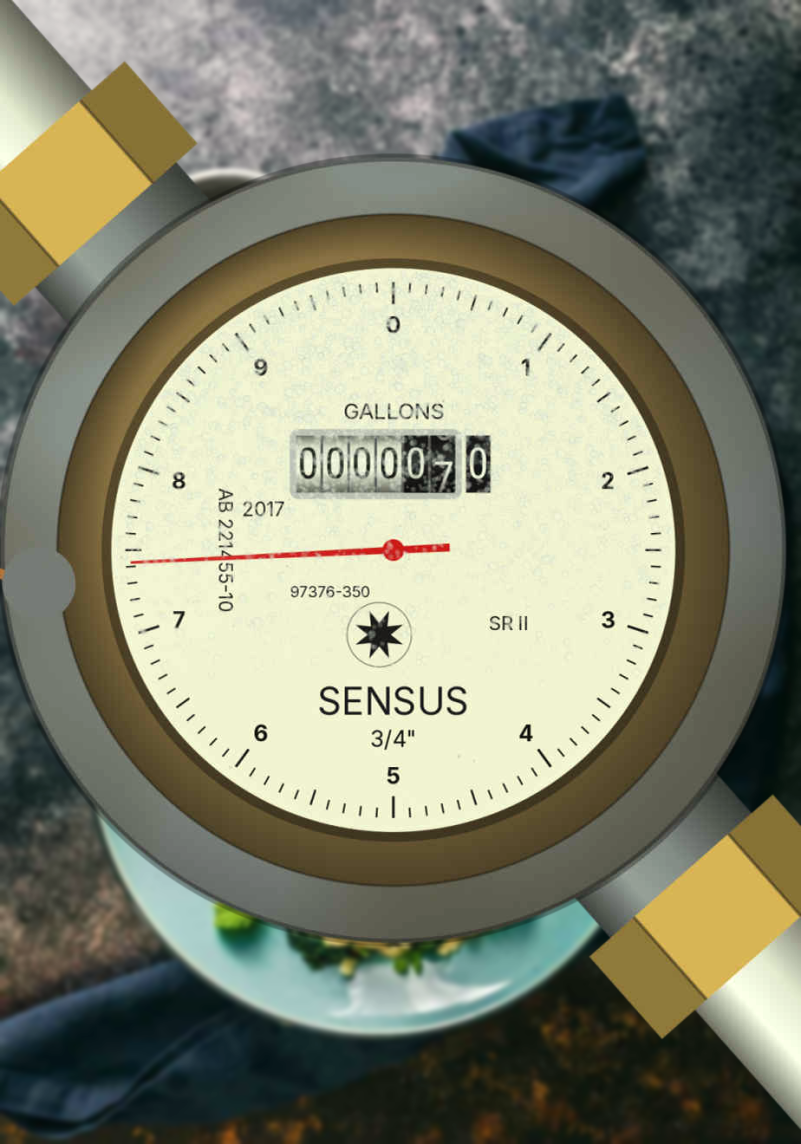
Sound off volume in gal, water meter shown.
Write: 67.4 gal
